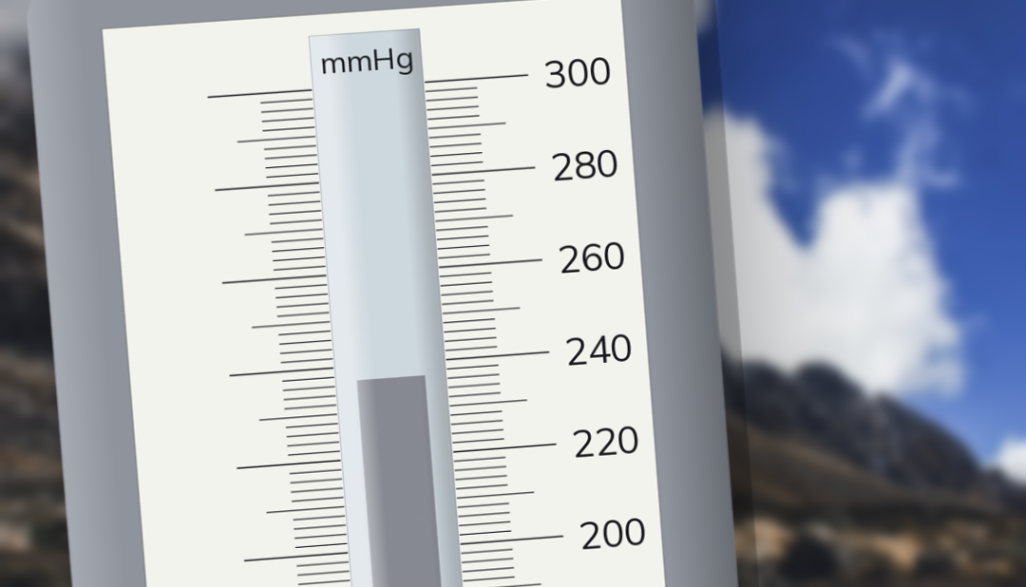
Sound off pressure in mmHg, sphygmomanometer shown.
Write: 237 mmHg
